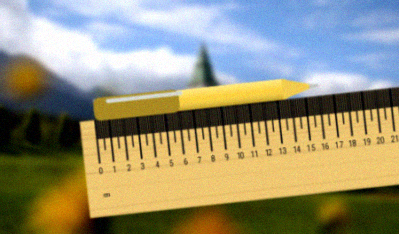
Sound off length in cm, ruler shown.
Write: 16 cm
